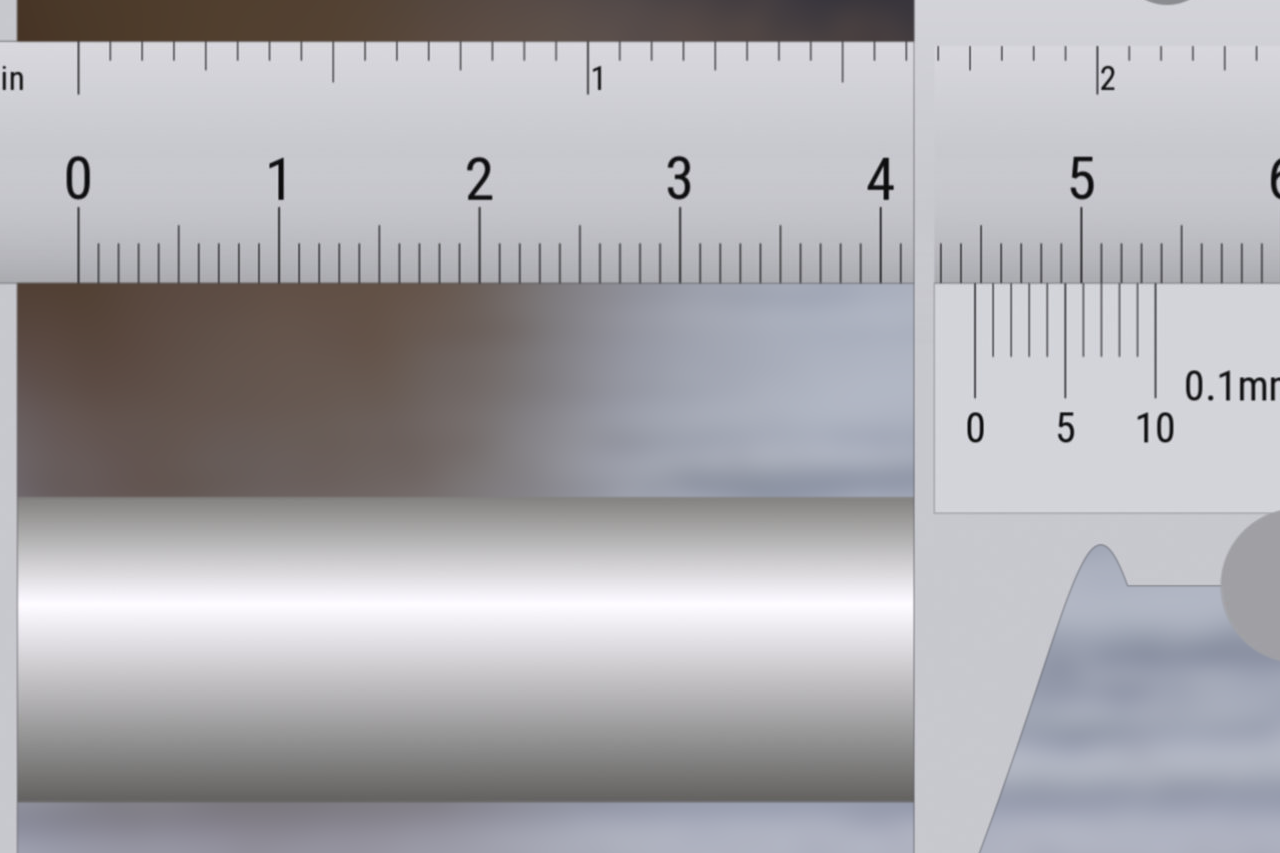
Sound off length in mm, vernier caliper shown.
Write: 44.7 mm
